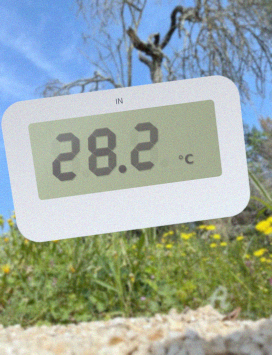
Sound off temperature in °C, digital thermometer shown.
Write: 28.2 °C
